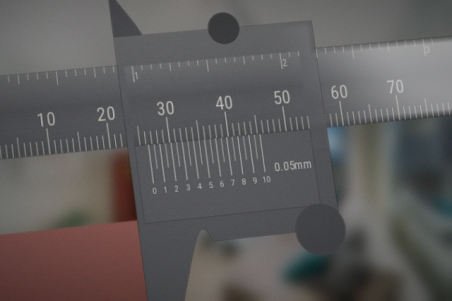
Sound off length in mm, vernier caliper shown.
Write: 26.4 mm
